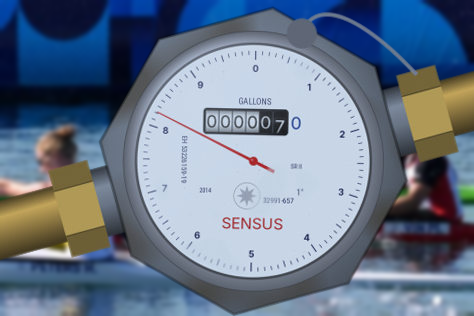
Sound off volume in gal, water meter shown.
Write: 68.2 gal
